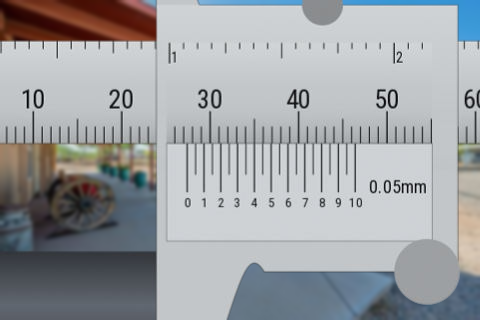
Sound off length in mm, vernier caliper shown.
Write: 27.4 mm
